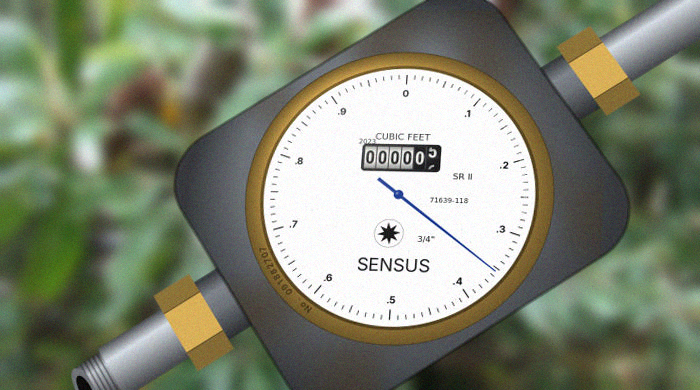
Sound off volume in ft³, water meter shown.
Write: 5.35 ft³
